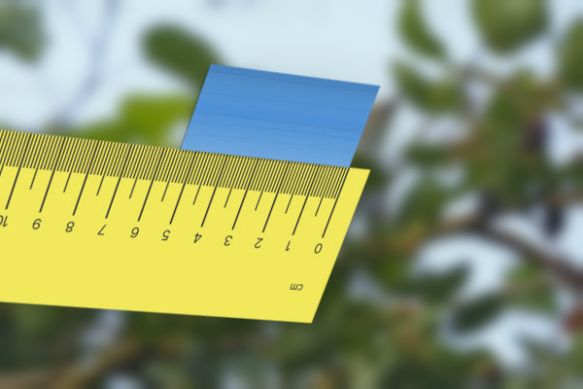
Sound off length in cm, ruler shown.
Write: 5.5 cm
